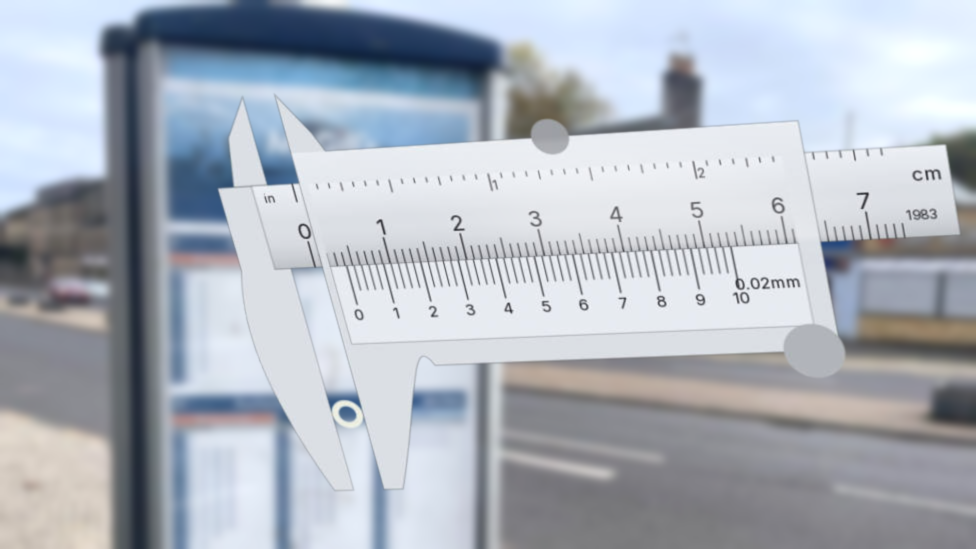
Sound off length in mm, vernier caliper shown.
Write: 4.2 mm
